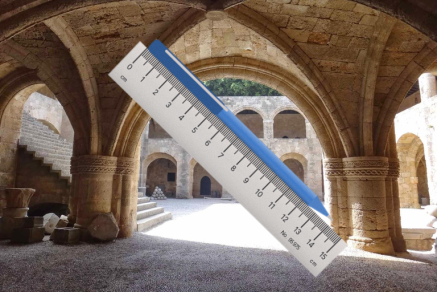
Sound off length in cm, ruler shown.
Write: 14 cm
